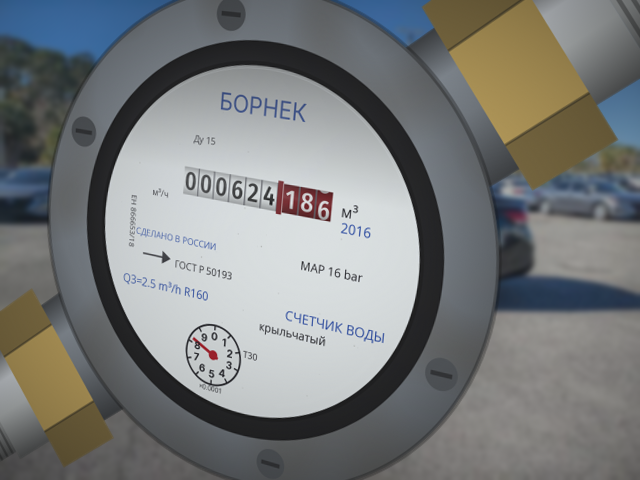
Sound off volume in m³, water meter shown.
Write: 624.1858 m³
